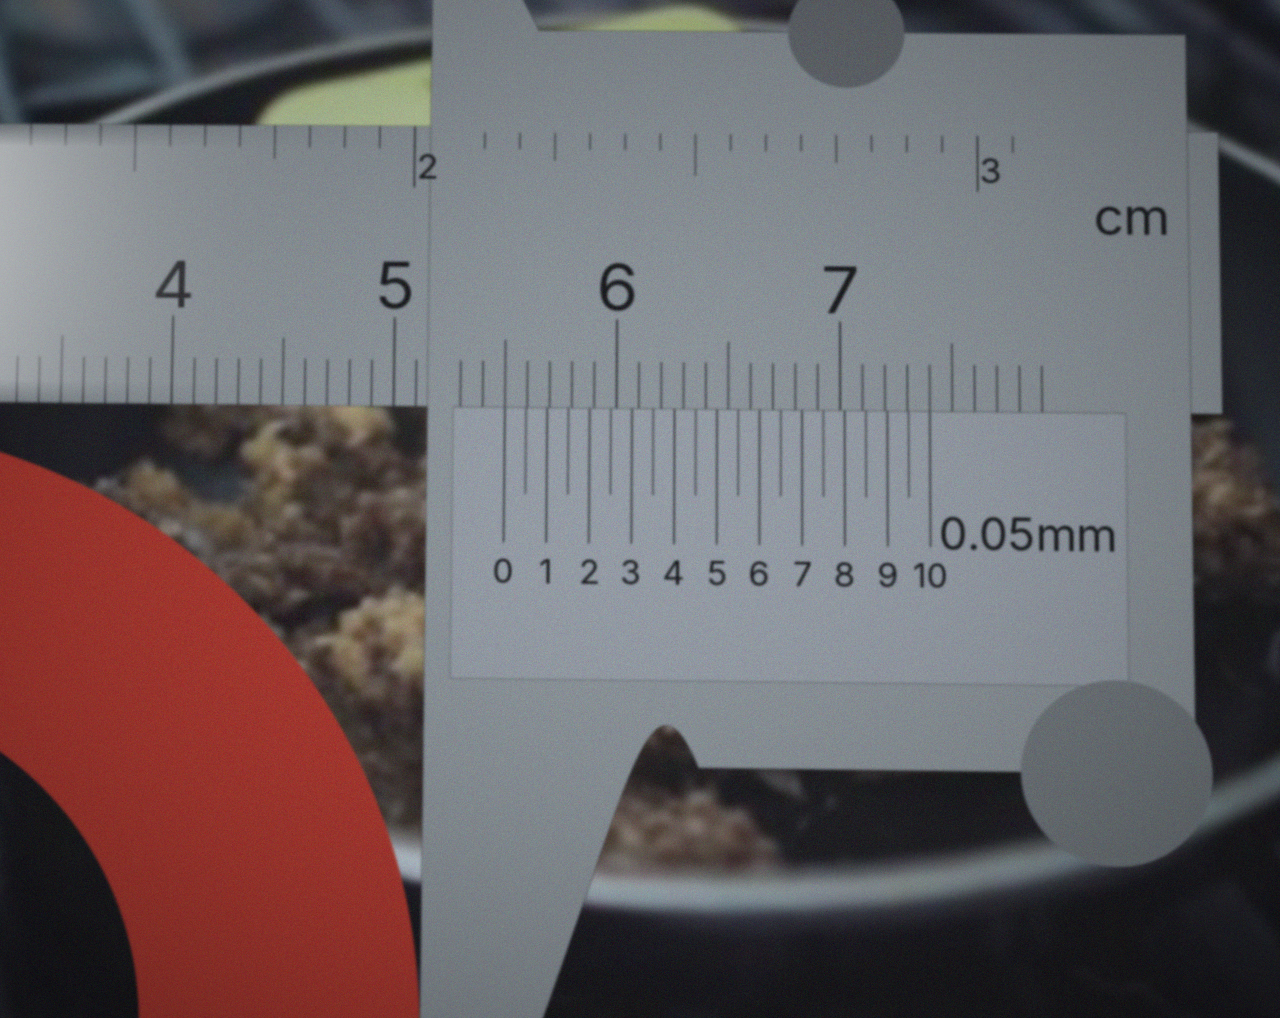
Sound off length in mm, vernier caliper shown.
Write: 55.0 mm
